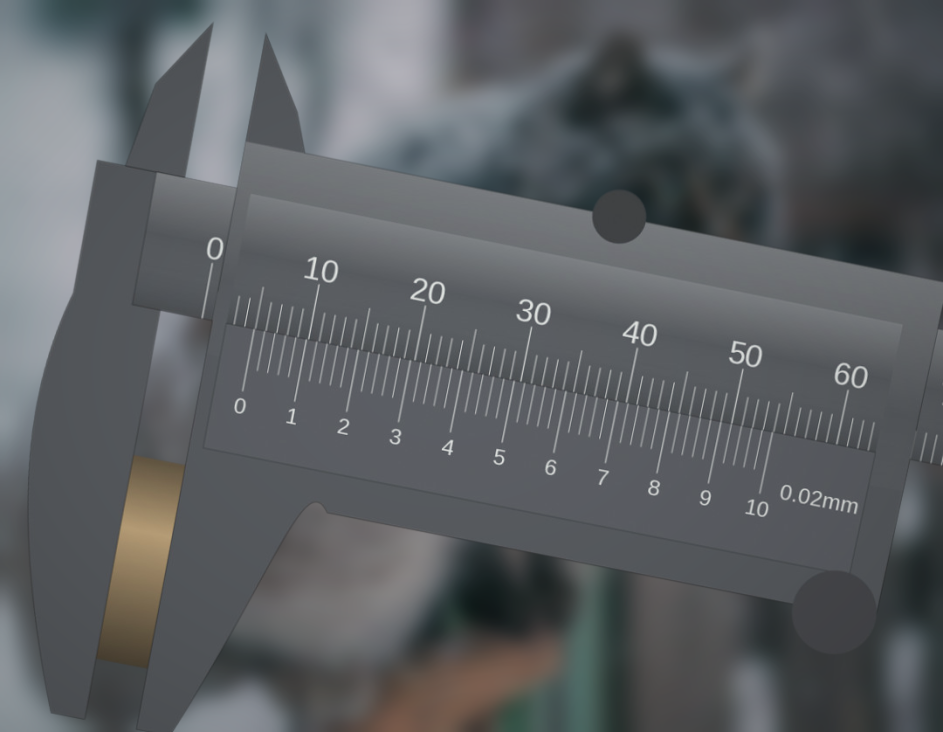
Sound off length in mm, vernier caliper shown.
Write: 4.9 mm
